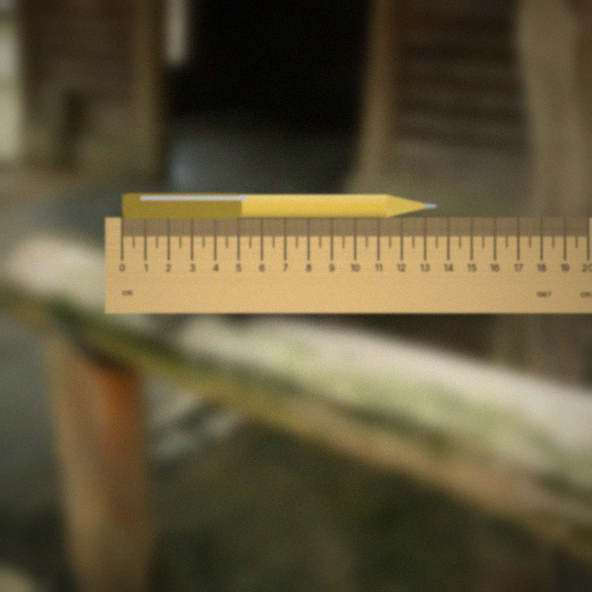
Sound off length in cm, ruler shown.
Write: 13.5 cm
